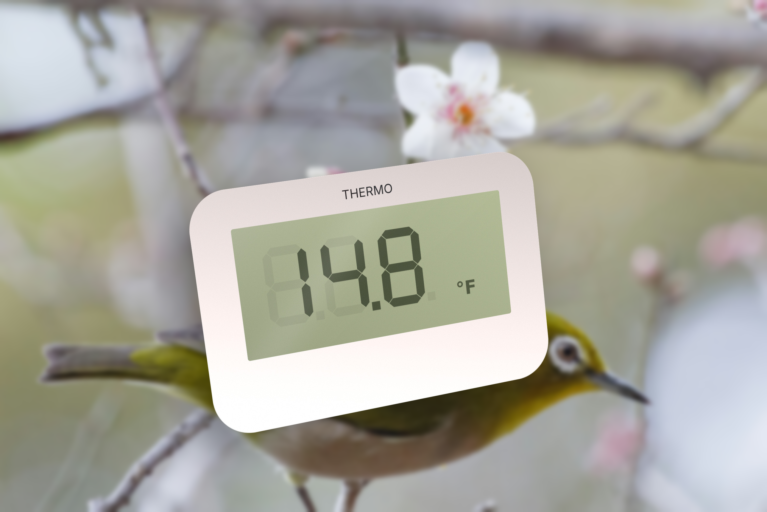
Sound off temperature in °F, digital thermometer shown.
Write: 14.8 °F
